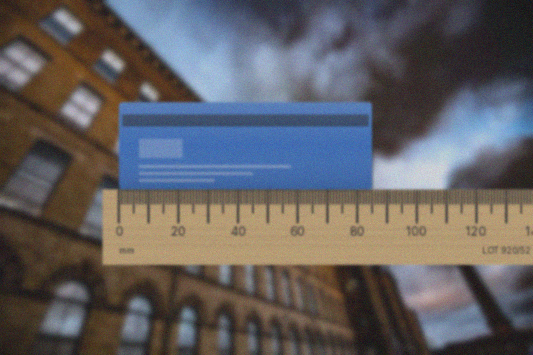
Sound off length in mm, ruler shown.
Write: 85 mm
